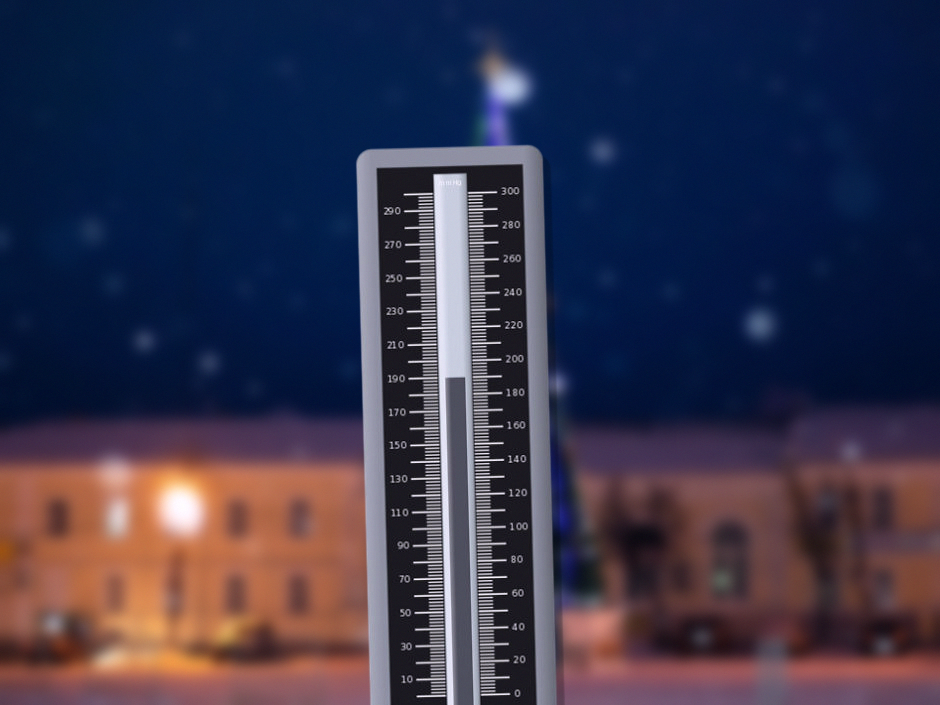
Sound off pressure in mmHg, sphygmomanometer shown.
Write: 190 mmHg
